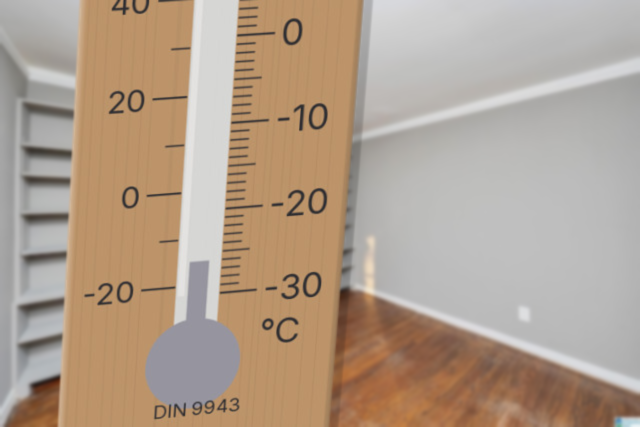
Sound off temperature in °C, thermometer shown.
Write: -26 °C
